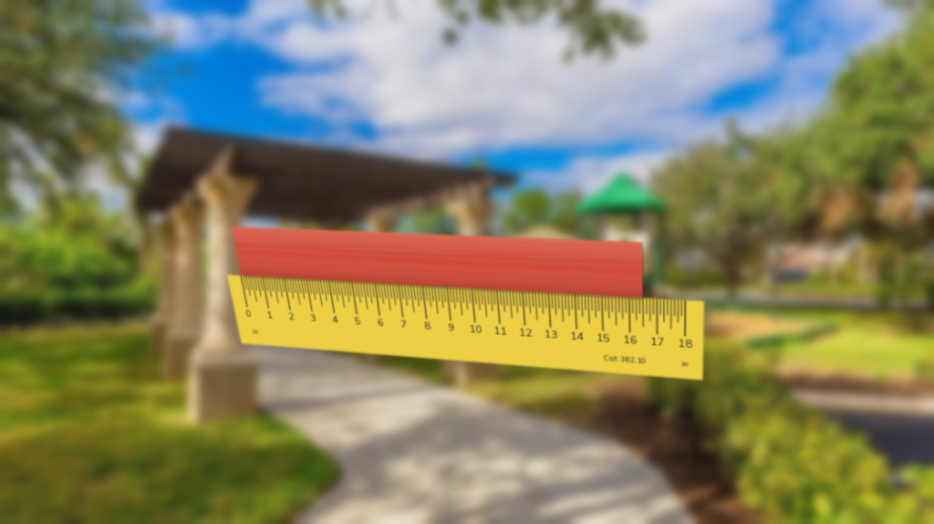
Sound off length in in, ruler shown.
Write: 16.5 in
